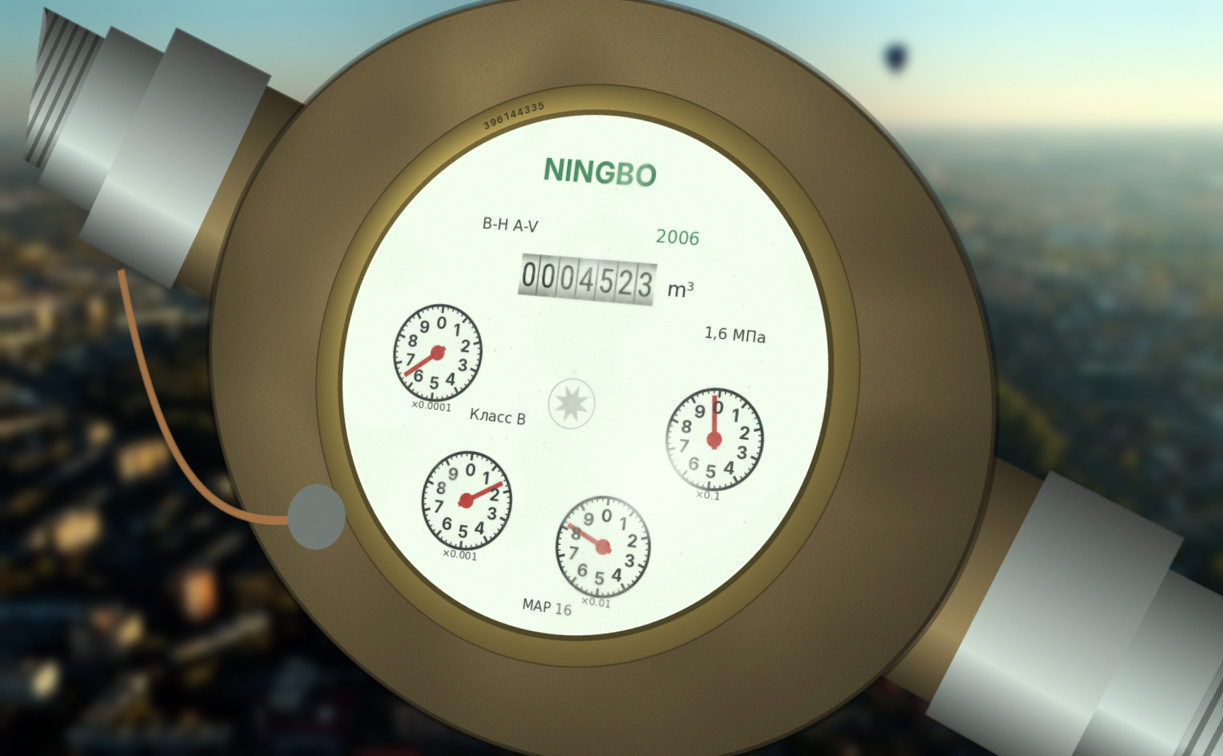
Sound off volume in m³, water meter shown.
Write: 4522.9816 m³
